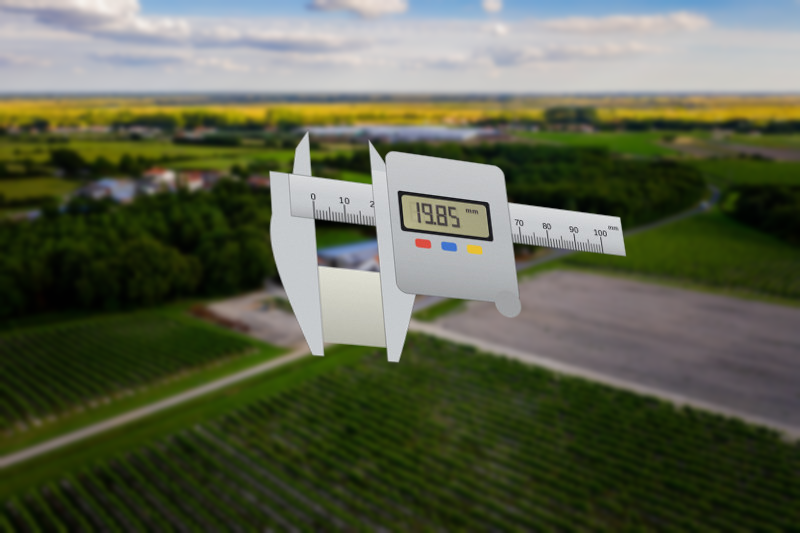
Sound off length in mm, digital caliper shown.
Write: 19.85 mm
